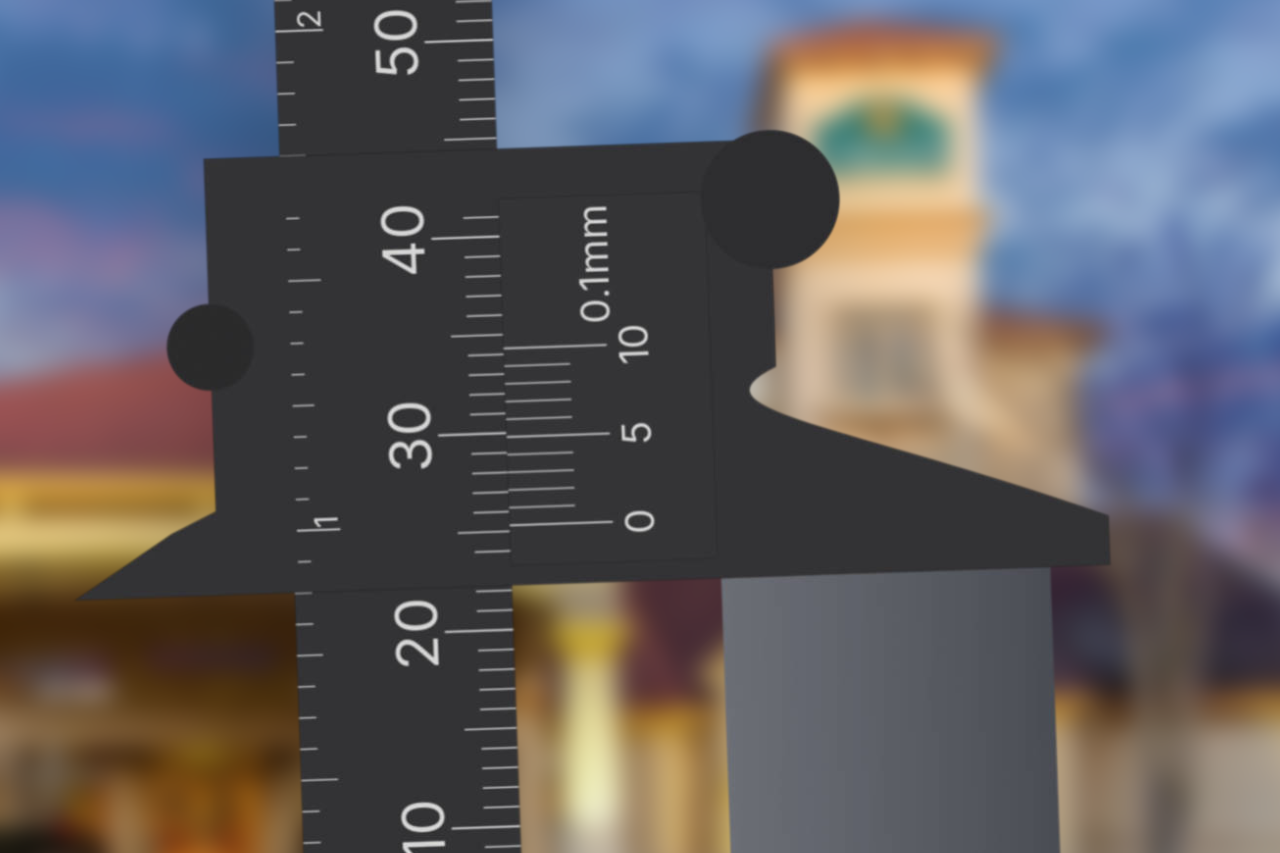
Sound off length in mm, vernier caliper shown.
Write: 25.3 mm
